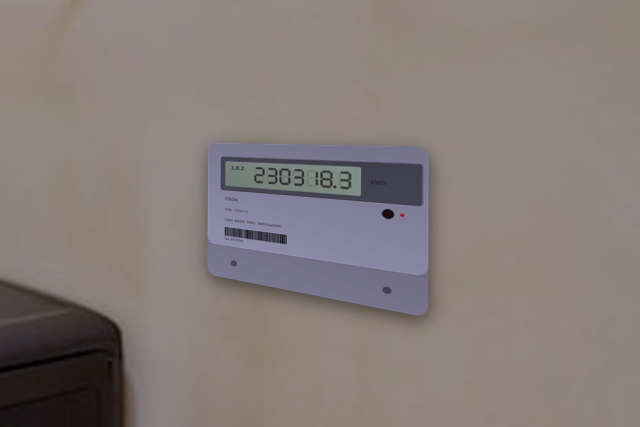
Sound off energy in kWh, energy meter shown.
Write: 230318.3 kWh
